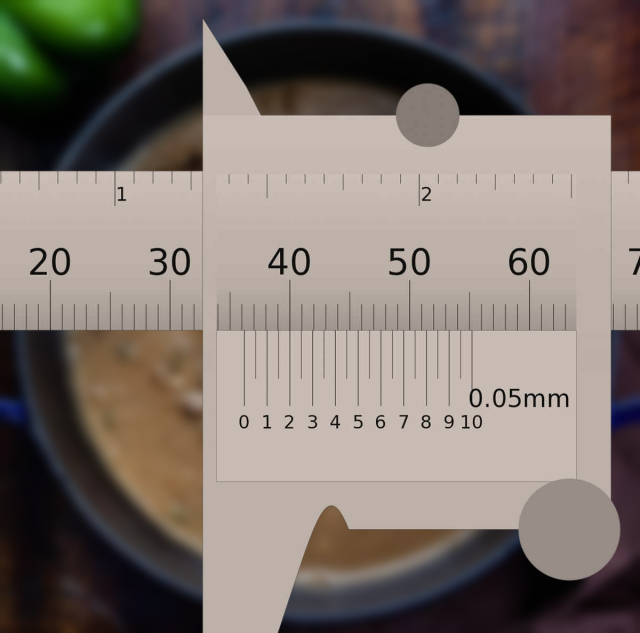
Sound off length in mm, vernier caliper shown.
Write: 36.2 mm
